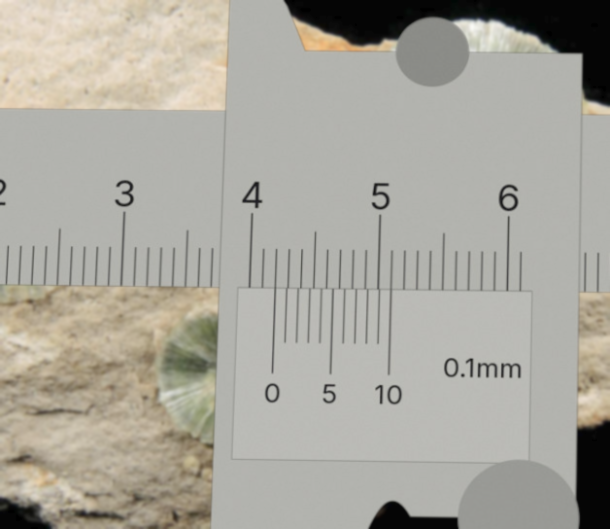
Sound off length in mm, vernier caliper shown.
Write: 42.0 mm
